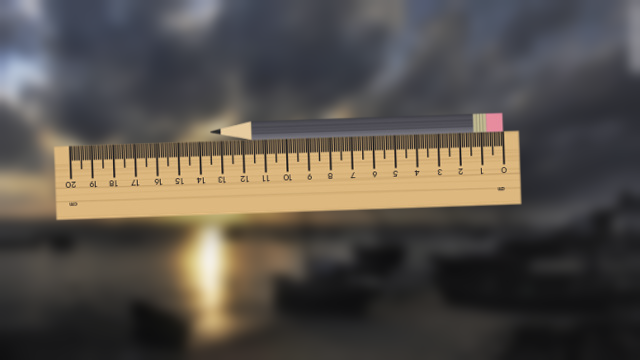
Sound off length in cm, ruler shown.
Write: 13.5 cm
